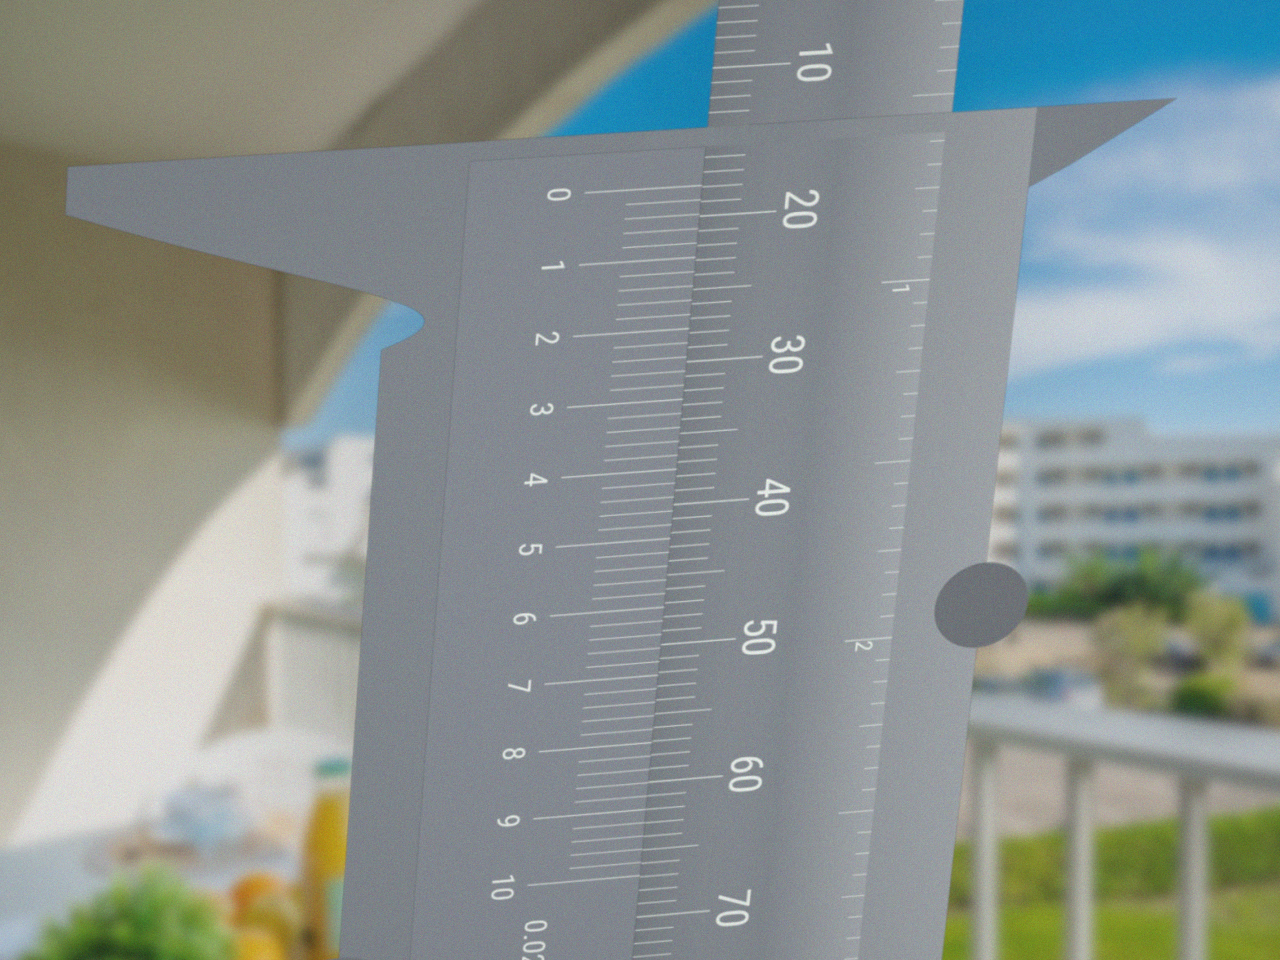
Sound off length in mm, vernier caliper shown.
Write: 17.9 mm
